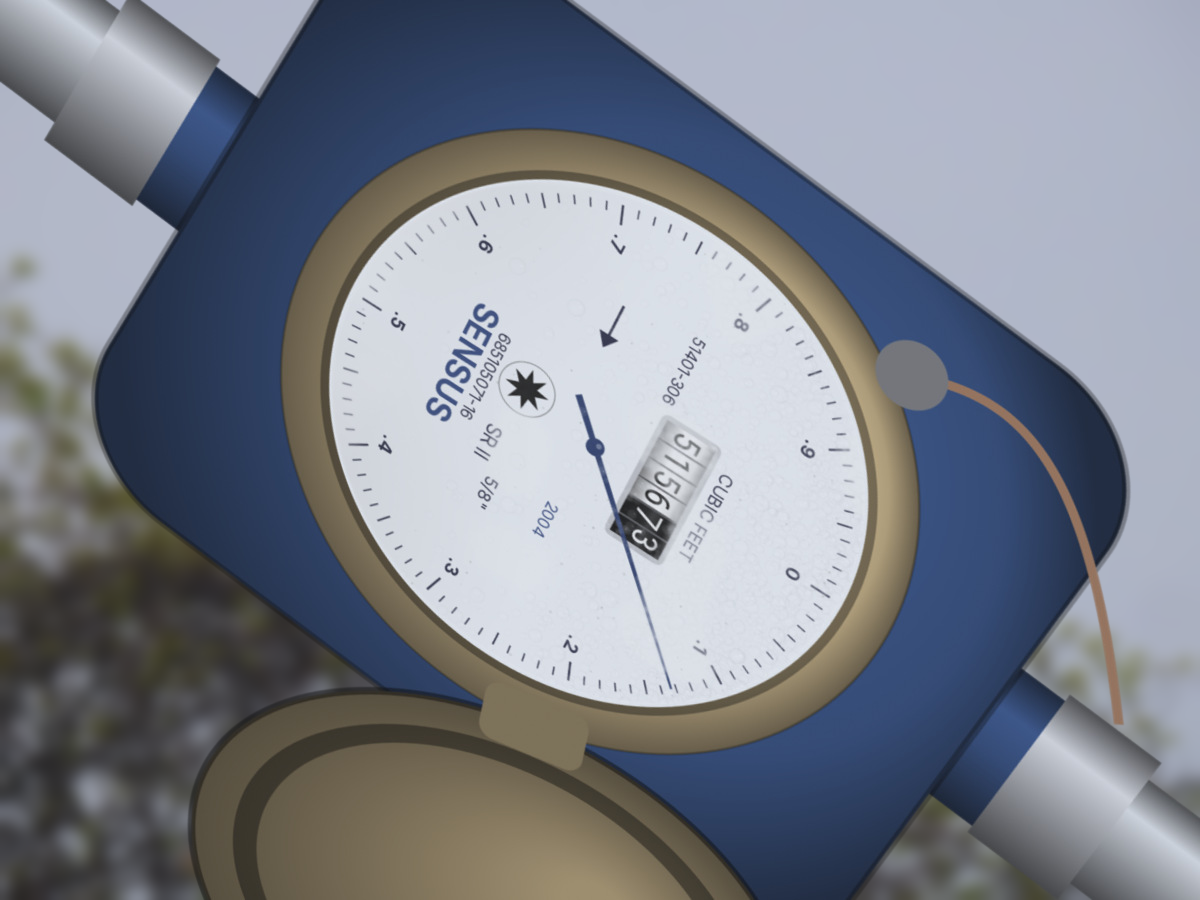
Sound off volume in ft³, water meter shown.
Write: 515673.13 ft³
